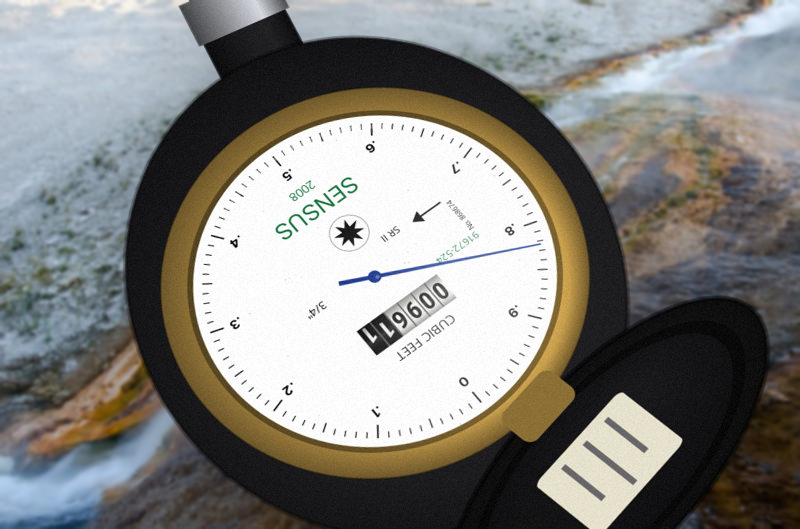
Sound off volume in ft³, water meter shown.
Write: 9610.82 ft³
